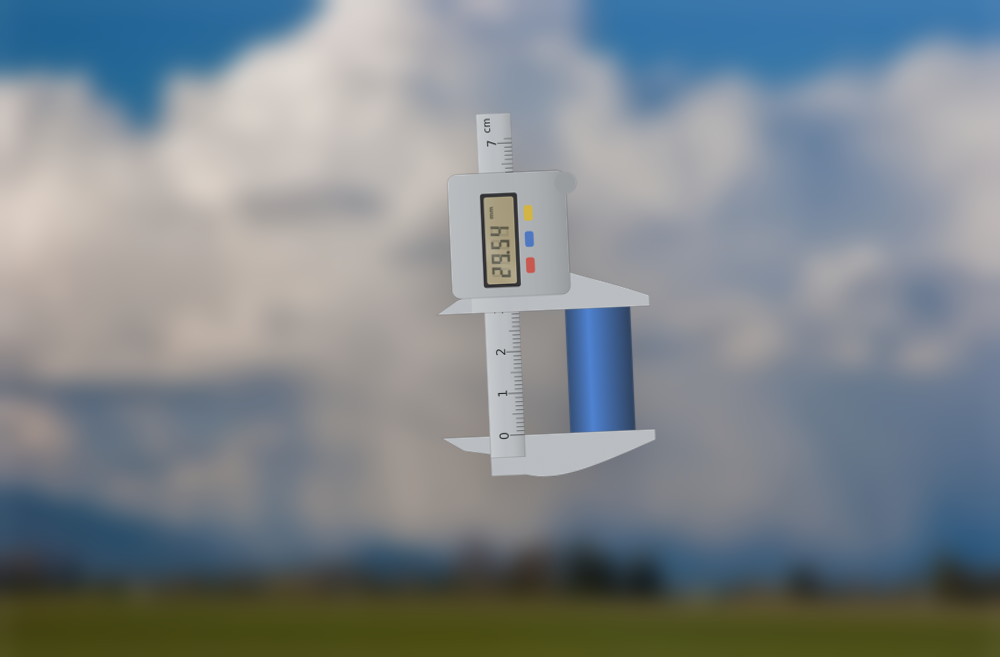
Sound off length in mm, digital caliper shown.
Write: 29.54 mm
